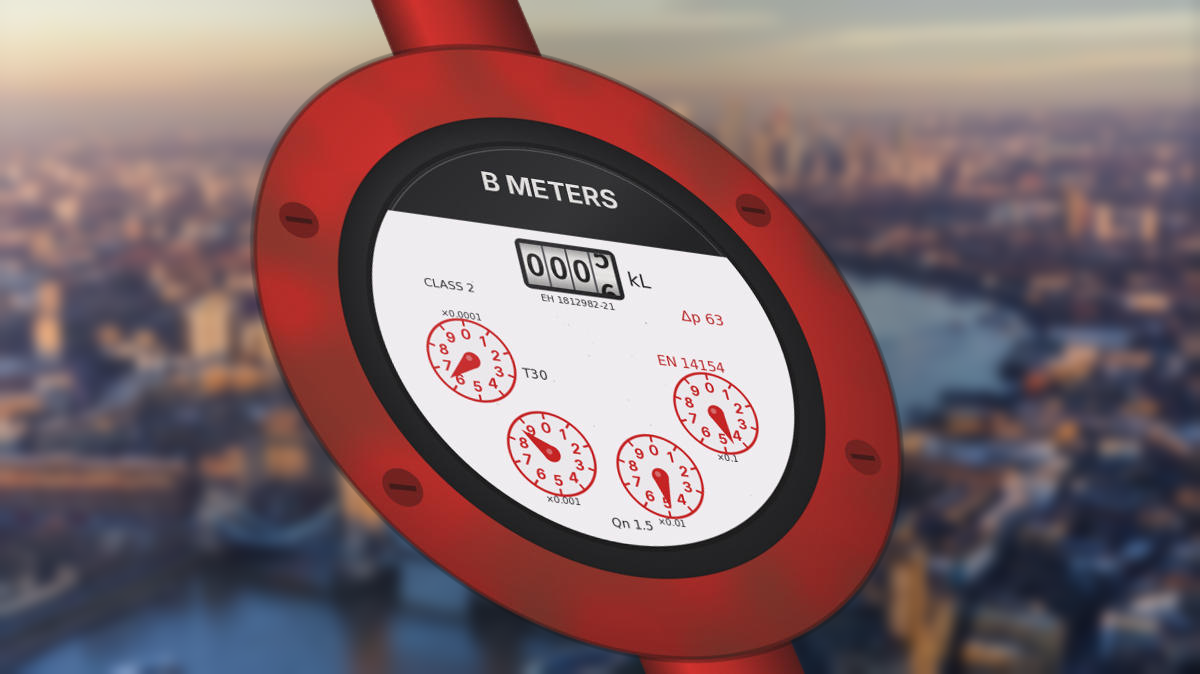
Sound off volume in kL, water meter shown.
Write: 5.4486 kL
